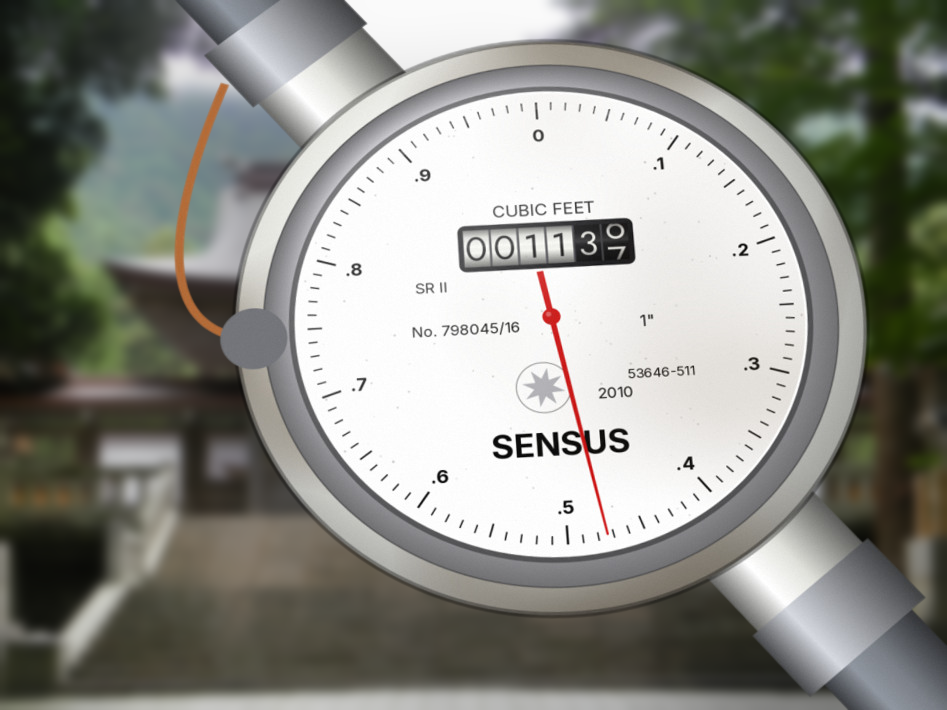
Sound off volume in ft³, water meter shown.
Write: 1136.47 ft³
